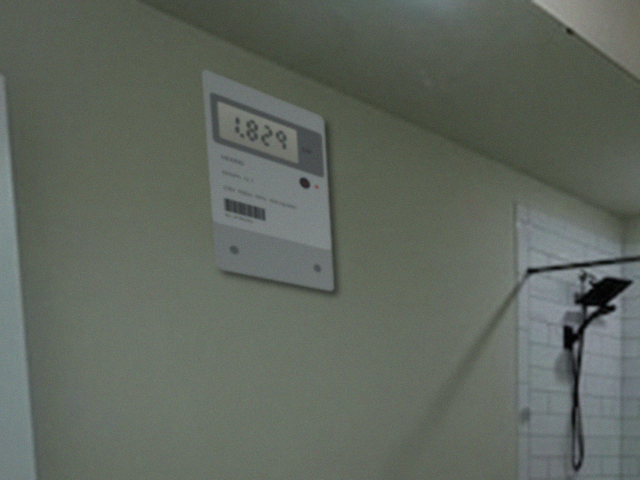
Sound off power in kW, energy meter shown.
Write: 1.829 kW
